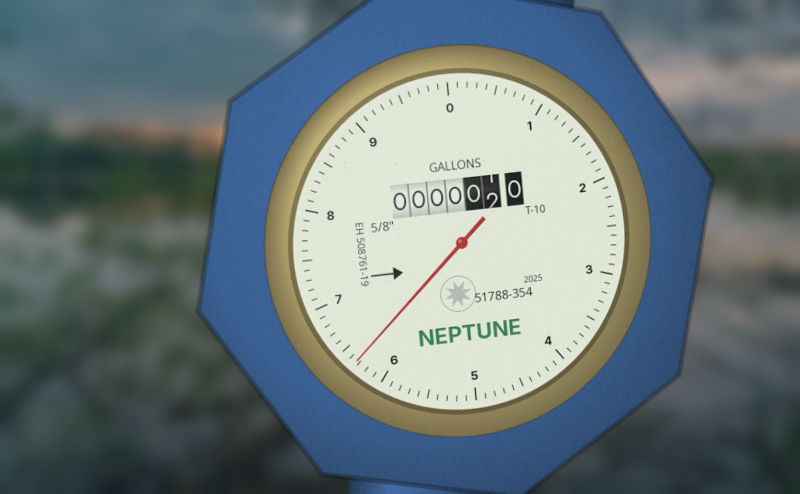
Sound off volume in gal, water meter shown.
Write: 16.3 gal
